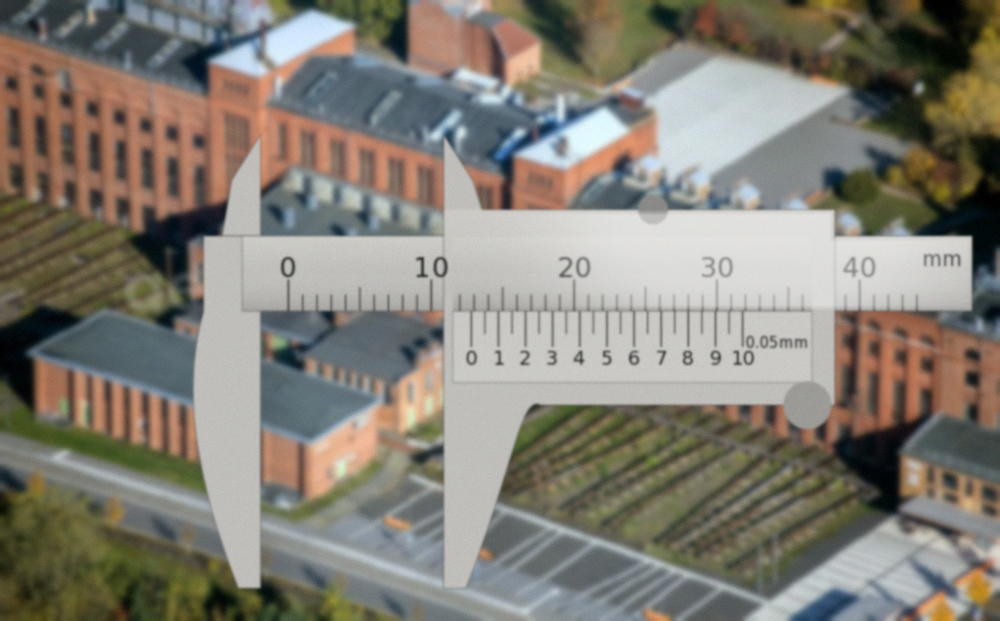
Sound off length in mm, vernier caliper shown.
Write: 12.8 mm
